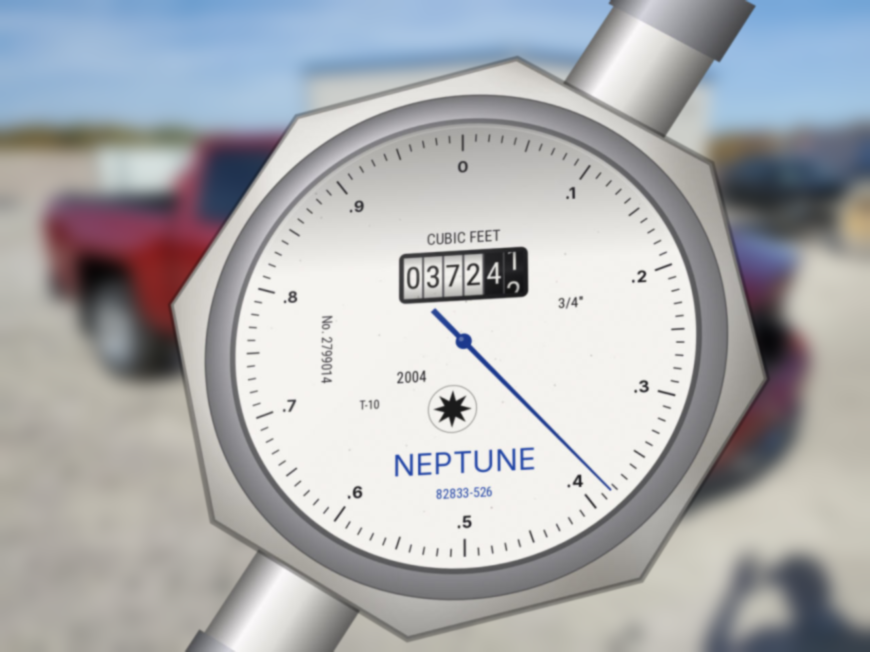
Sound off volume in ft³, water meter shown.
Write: 37241.38 ft³
